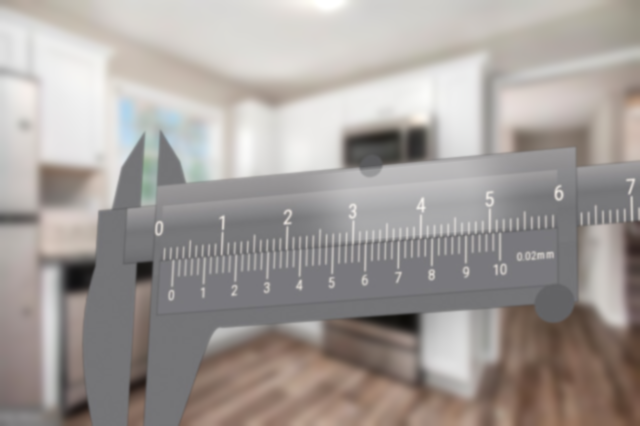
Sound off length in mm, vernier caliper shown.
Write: 2.5 mm
